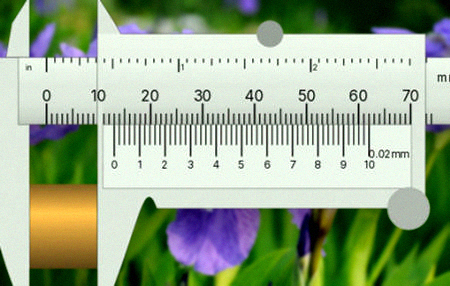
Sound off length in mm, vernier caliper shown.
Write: 13.0 mm
